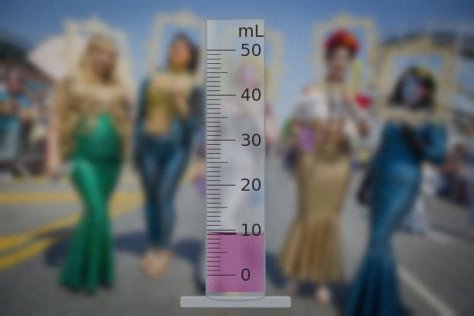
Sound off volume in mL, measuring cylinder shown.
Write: 9 mL
